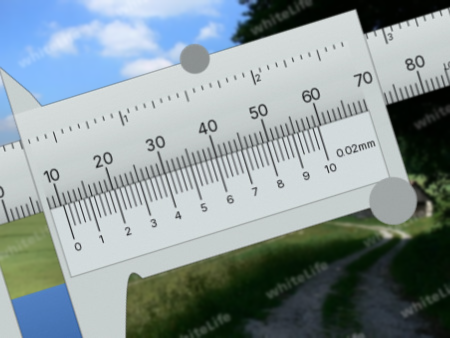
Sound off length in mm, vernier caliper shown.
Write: 10.5 mm
